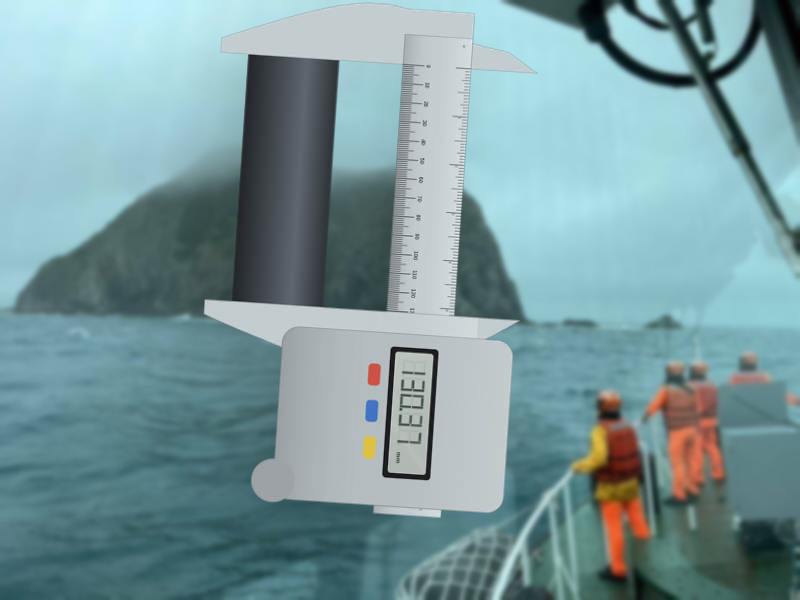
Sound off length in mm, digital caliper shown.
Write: 130.37 mm
